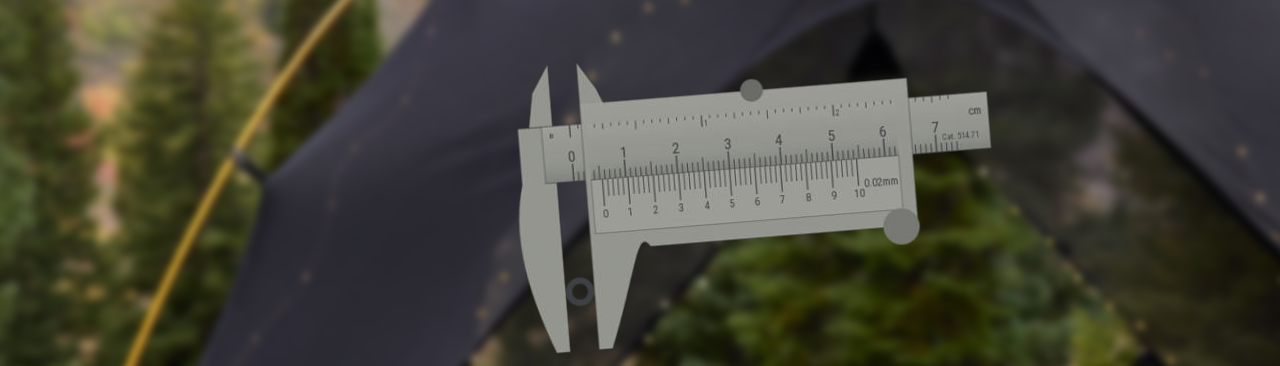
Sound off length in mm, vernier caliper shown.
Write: 5.5 mm
